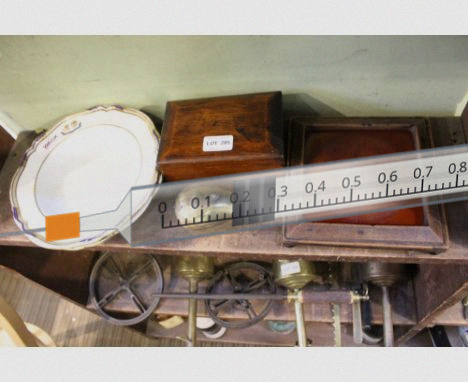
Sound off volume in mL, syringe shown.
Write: 0.18 mL
